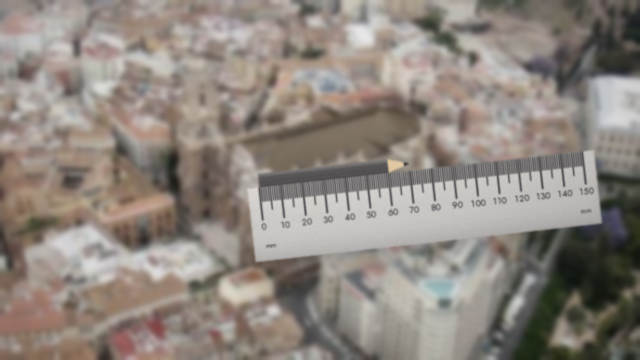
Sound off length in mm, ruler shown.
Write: 70 mm
